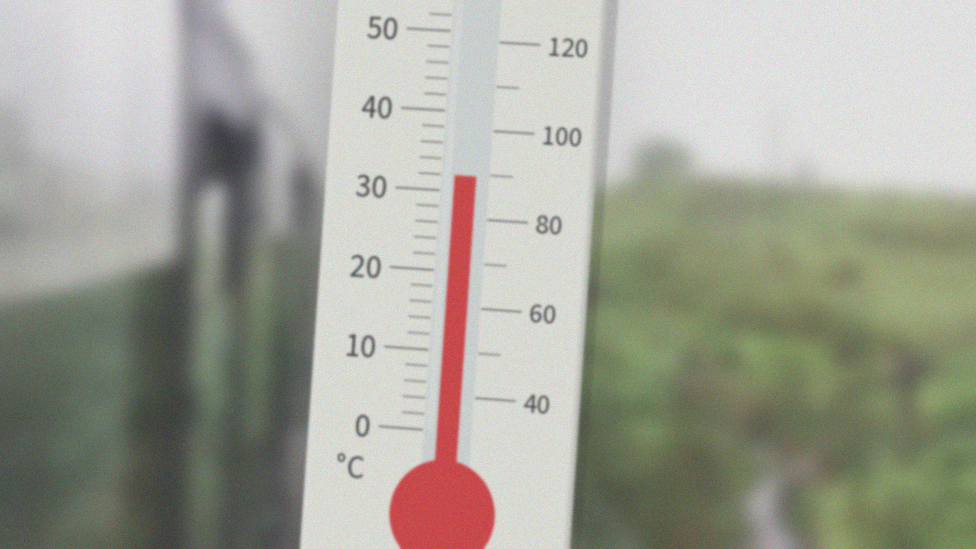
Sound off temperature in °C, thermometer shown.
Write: 32 °C
